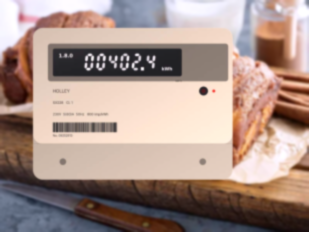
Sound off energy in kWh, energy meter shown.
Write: 402.4 kWh
